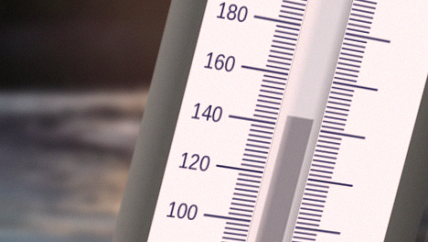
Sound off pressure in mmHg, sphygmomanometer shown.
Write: 144 mmHg
